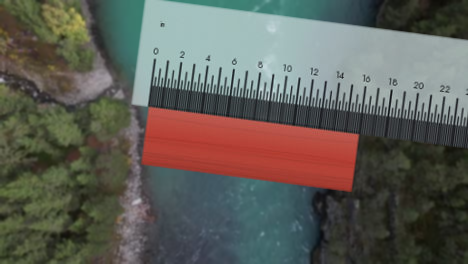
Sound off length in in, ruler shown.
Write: 16 in
